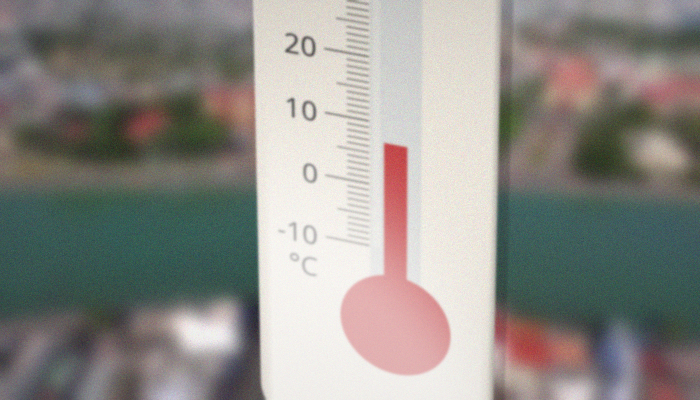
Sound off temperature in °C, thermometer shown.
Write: 7 °C
